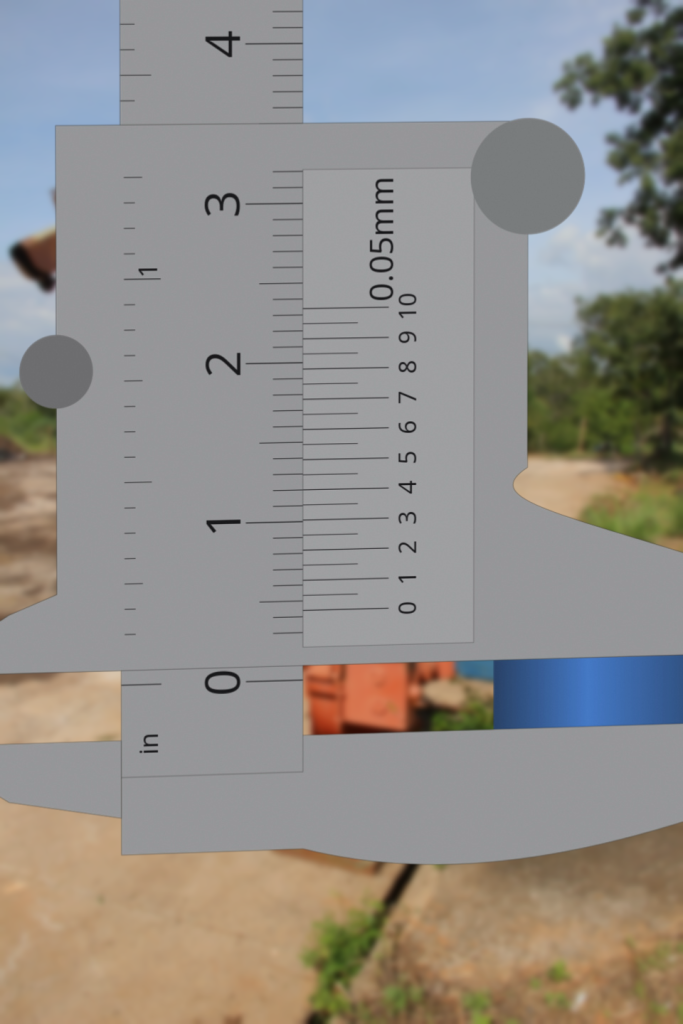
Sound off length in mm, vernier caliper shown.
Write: 4.4 mm
